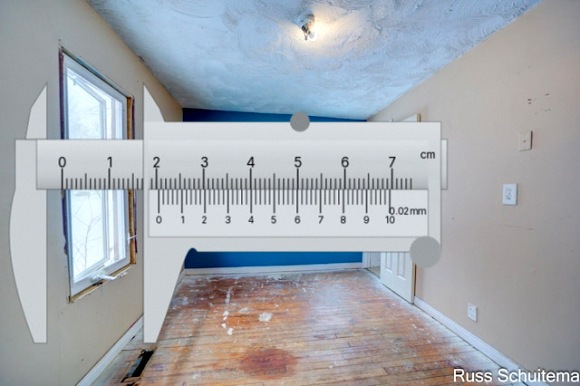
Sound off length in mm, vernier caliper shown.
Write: 20.5 mm
